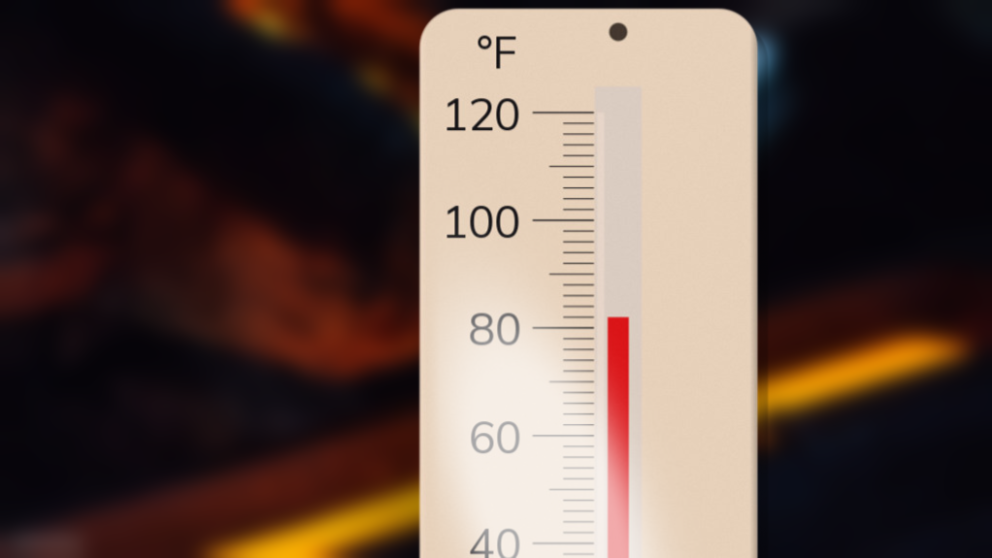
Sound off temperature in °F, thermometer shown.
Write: 82 °F
